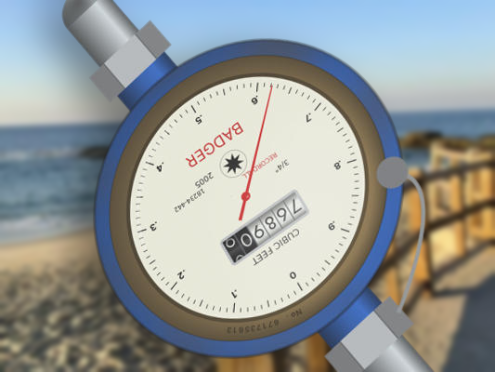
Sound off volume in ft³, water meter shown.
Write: 768908.62 ft³
